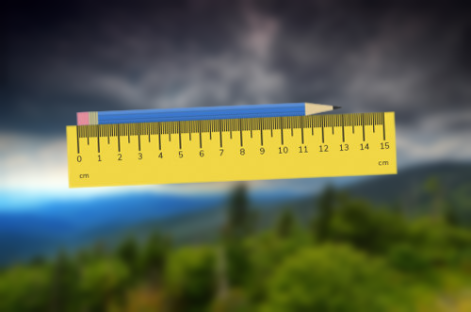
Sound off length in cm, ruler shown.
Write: 13 cm
